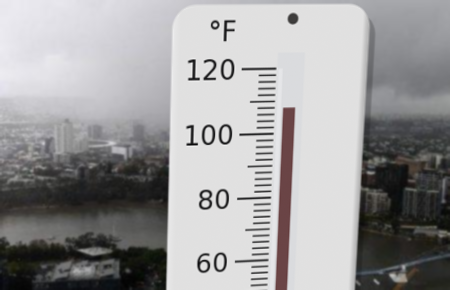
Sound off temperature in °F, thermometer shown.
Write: 108 °F
